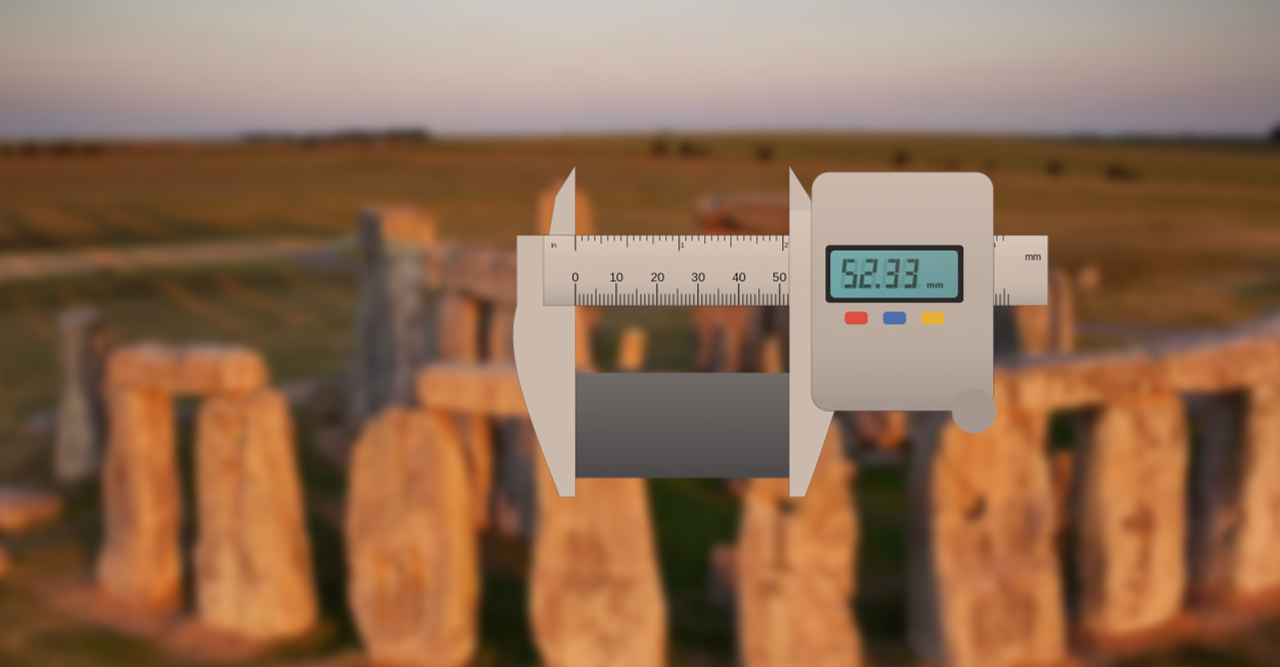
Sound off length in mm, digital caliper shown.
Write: 52.33 mm
